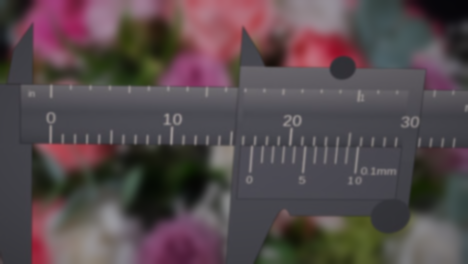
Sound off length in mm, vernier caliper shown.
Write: 16.8 mm
